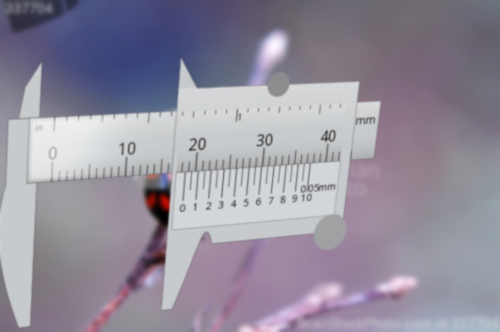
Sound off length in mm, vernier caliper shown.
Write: 18.5 mm
